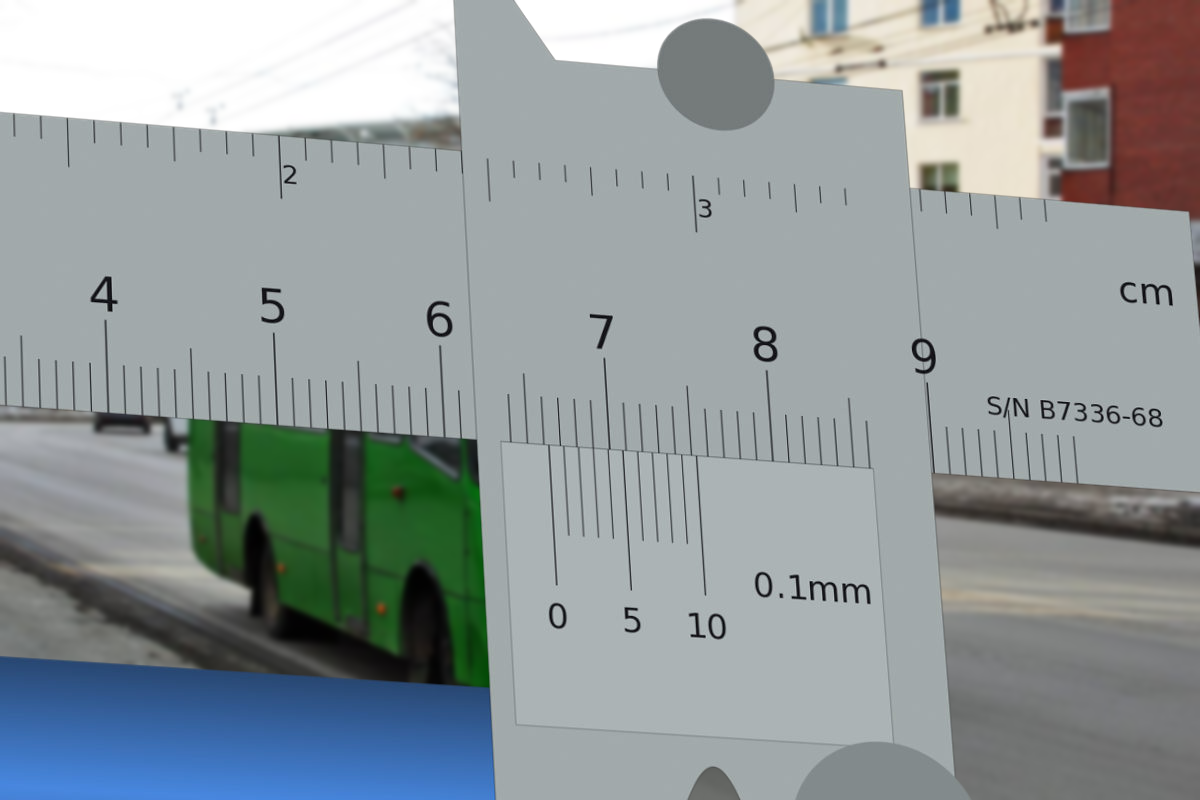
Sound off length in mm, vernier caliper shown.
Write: 66.3 mm
